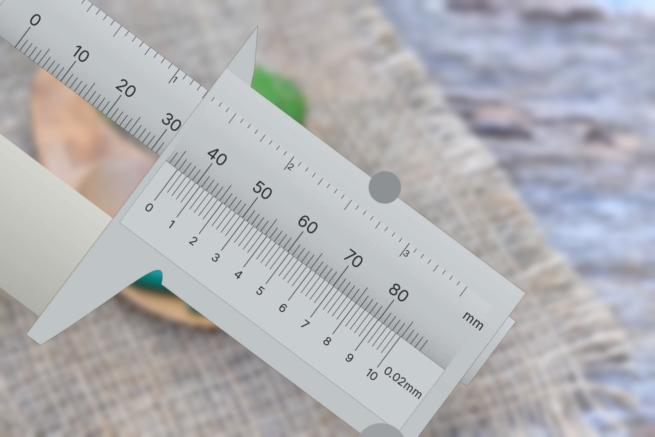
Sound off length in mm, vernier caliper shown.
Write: 35.8 mm
